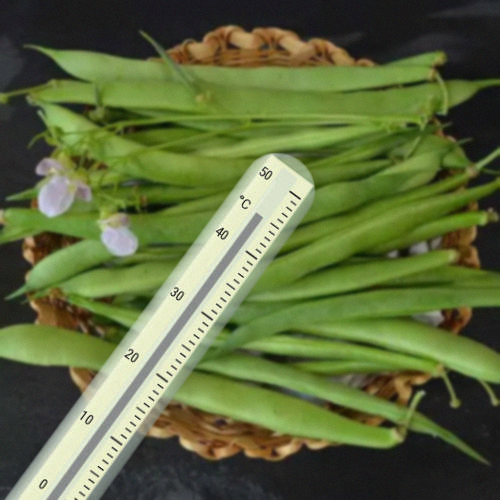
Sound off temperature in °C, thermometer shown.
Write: 45 °C
